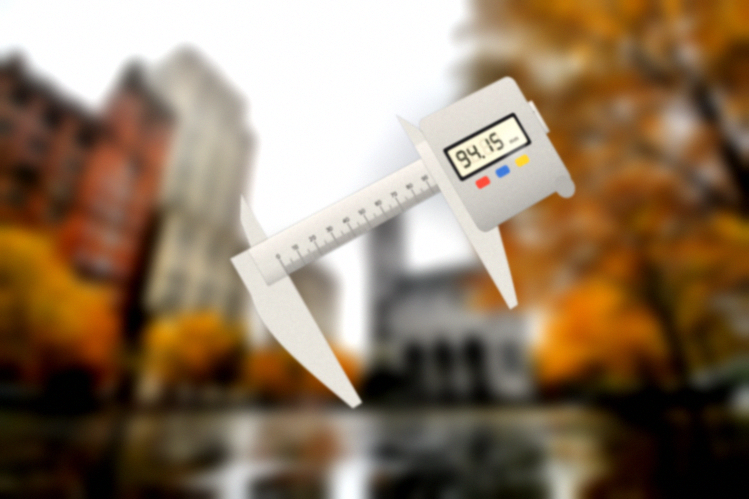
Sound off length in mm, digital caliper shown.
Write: 94.15 mm
